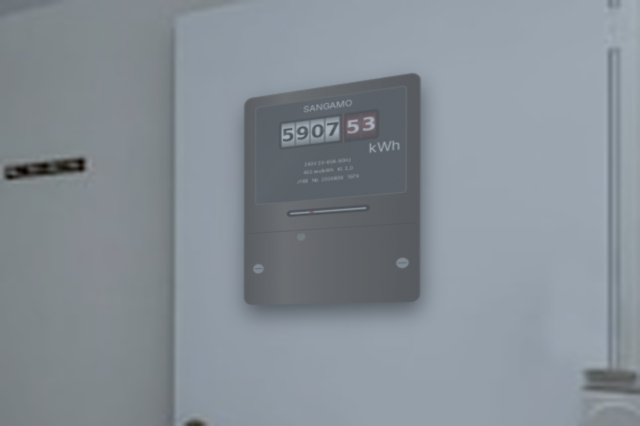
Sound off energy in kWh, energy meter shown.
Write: 5907.53 kWh
